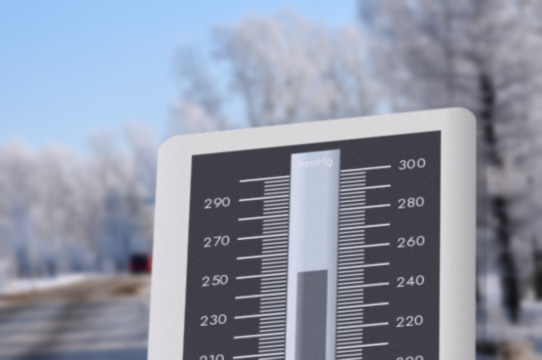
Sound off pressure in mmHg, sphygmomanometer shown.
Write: 250 mmHg
